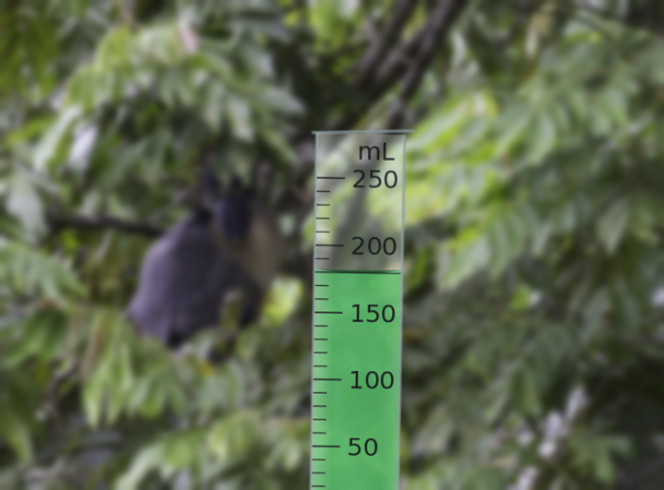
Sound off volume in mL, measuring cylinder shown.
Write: 180 mL
